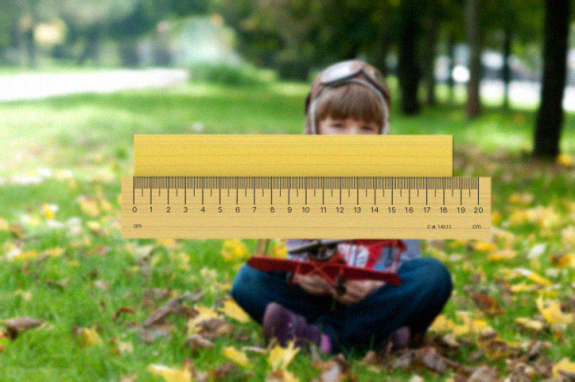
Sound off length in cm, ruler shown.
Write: 18.5 cm
